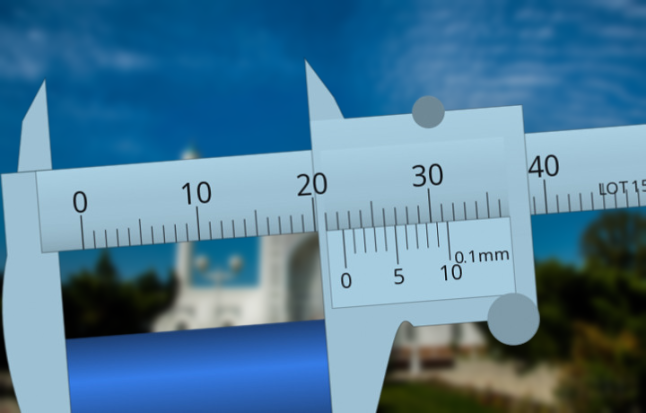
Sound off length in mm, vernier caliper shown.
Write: 22.4 mm
